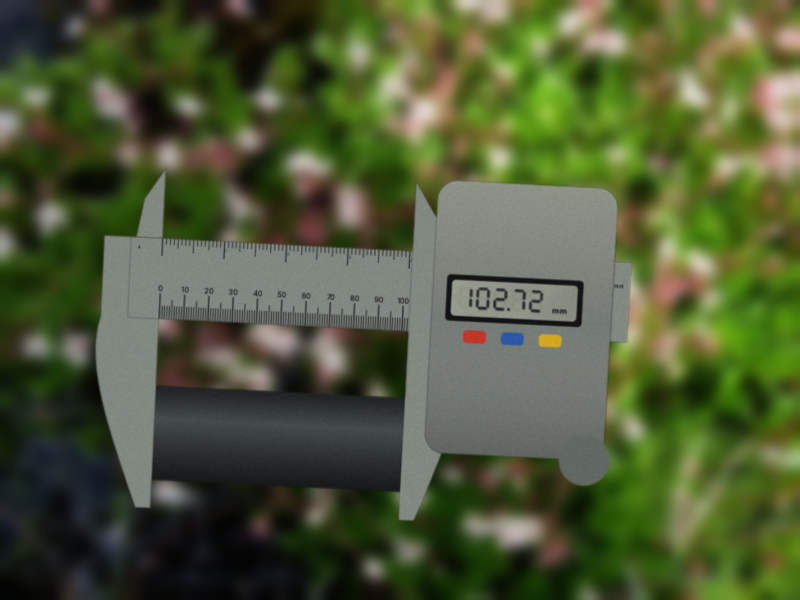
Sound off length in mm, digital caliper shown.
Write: 102.72 mm
